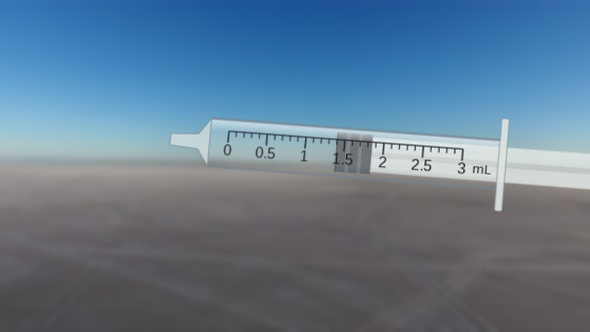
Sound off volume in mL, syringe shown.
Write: 1.4 mL
